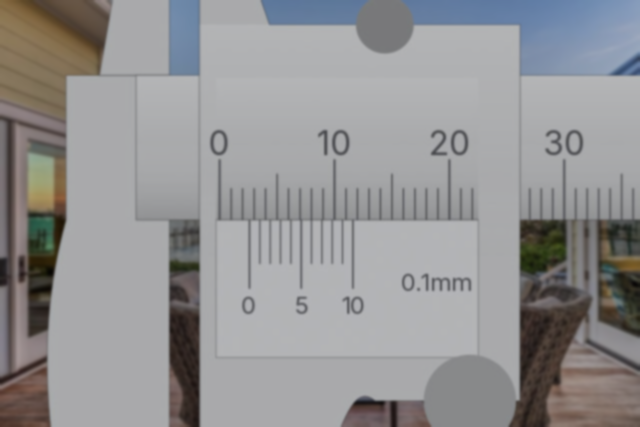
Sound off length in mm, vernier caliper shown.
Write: 2.6 mm
